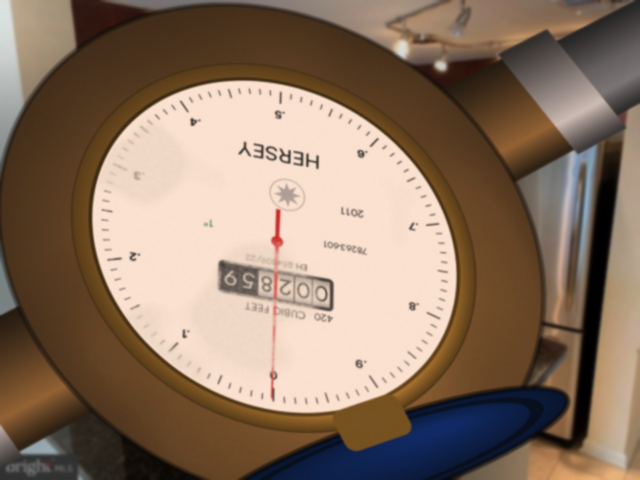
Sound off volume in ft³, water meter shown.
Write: 2859.00 ft³
